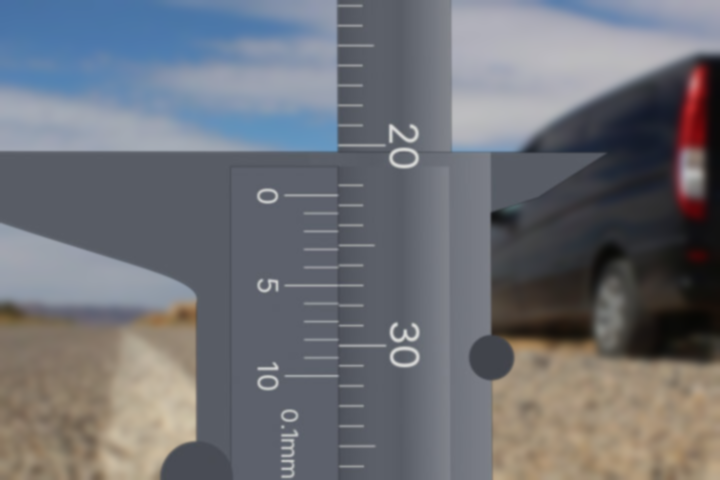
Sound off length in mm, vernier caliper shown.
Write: 22.5 mm
